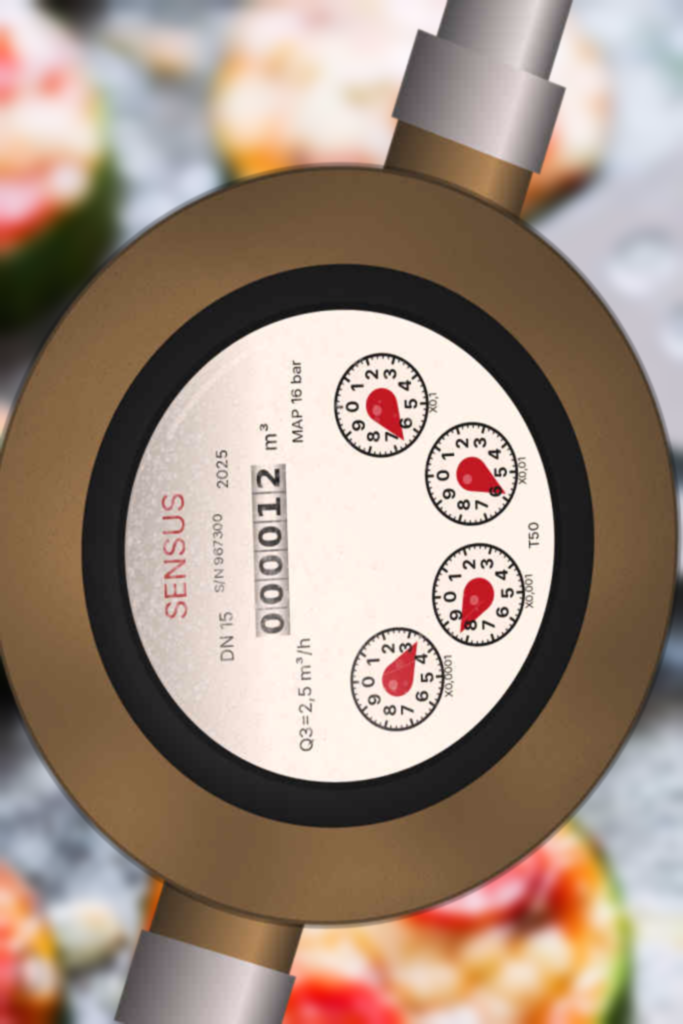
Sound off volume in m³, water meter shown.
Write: 12.6583 m³
